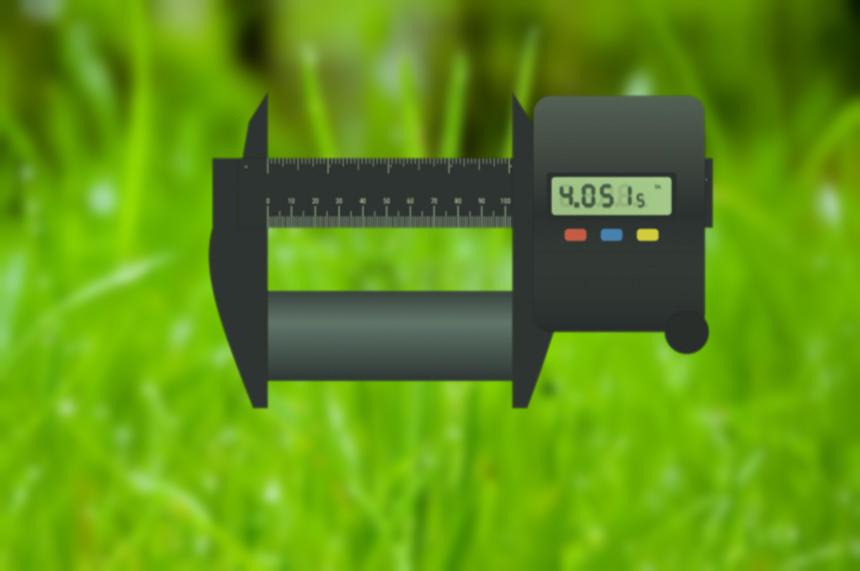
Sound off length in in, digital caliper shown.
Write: 4.0515 in
